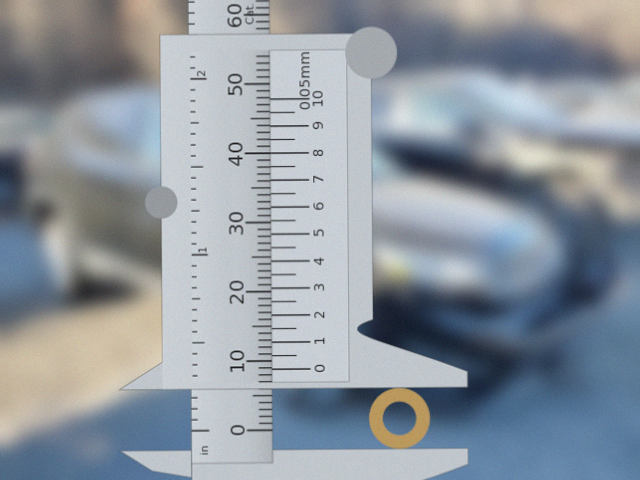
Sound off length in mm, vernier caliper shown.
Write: 8.8 mm
